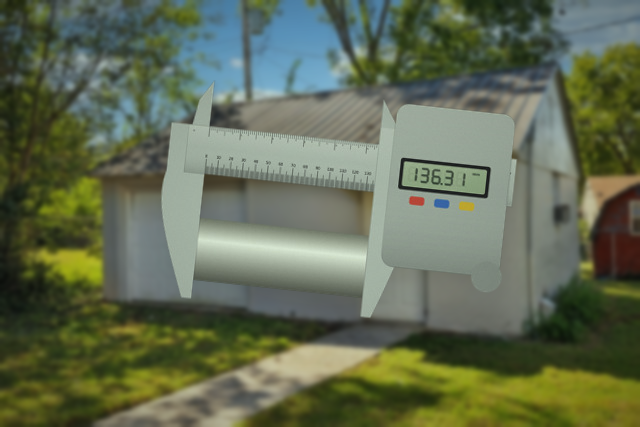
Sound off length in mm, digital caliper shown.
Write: 136.31 mm
